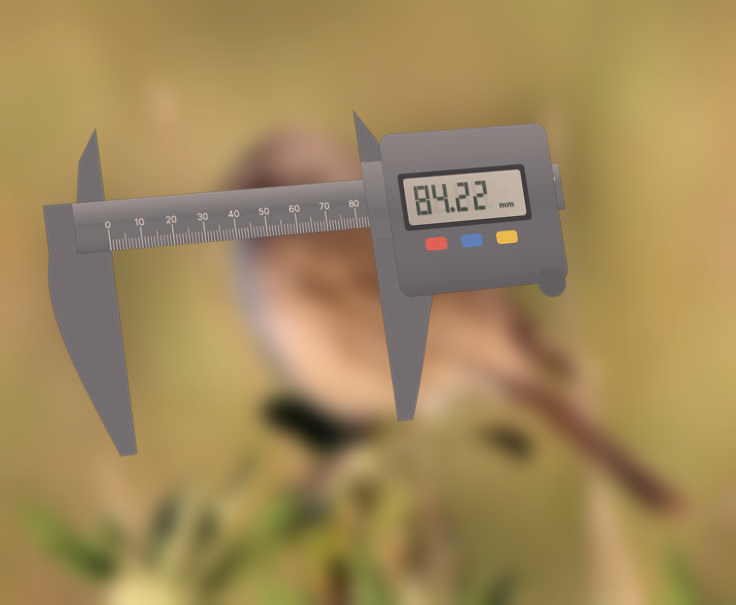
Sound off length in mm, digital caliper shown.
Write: 84.22 mm
